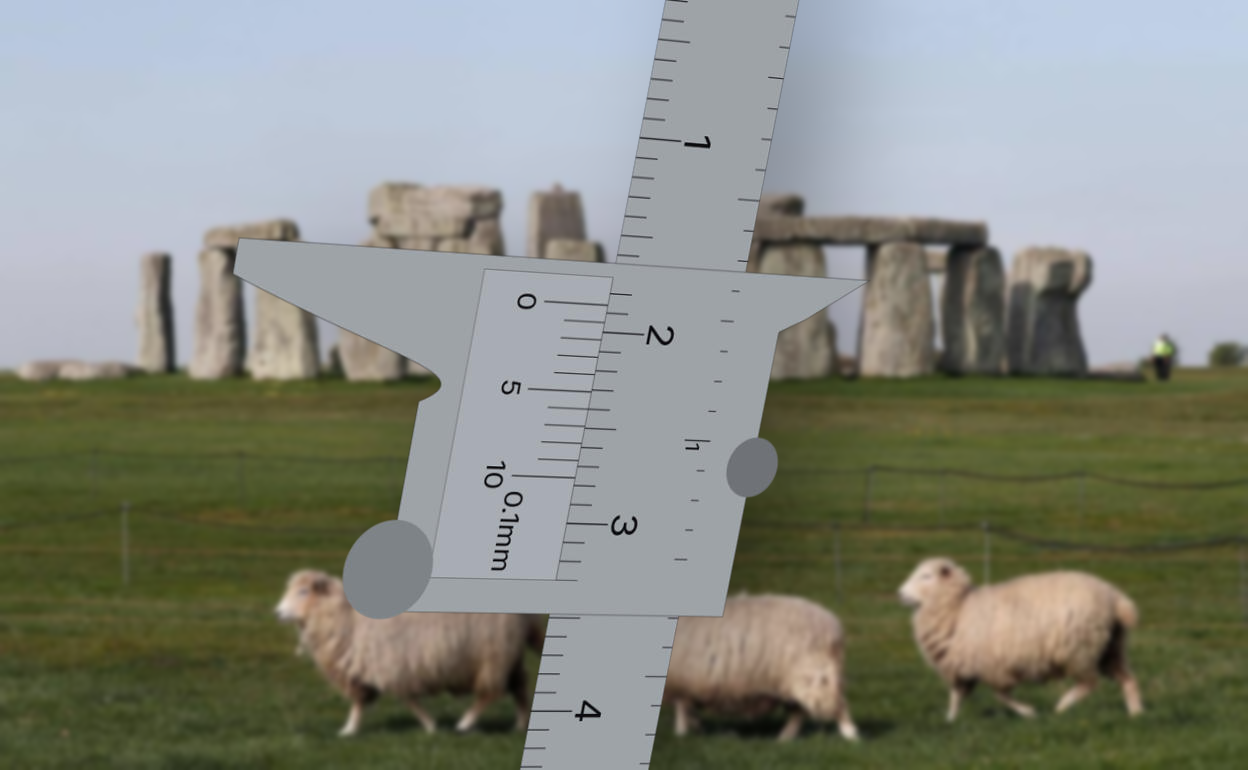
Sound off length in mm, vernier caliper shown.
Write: 18.6 mm
